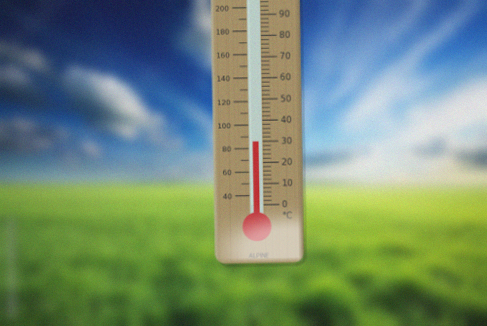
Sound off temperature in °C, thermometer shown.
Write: 30 °C
